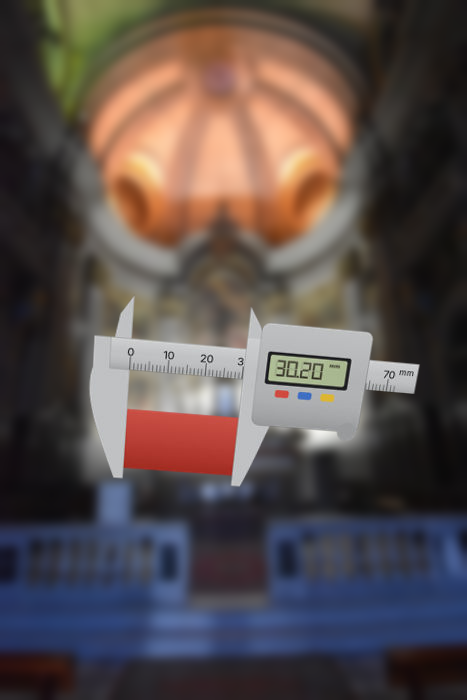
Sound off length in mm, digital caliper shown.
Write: 30.20 mm
